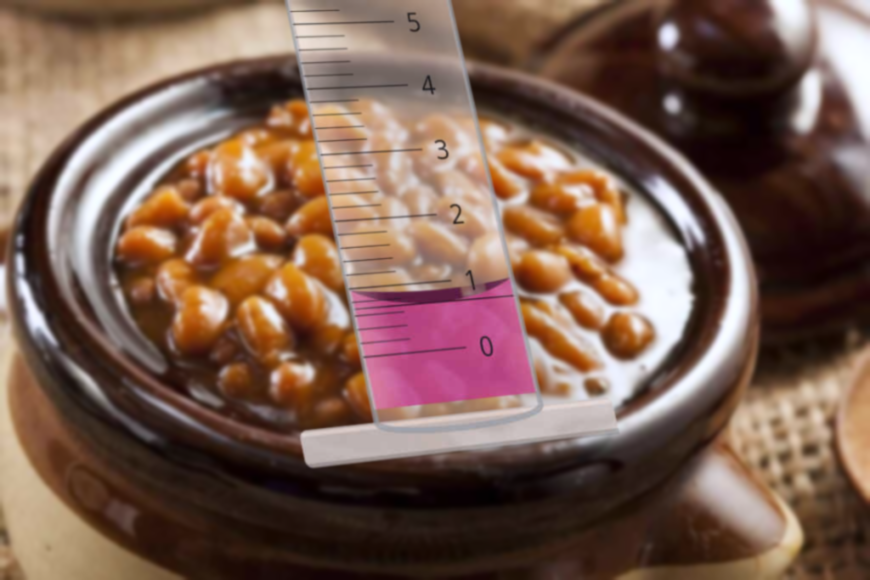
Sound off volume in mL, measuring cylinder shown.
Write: 0.7 mL
